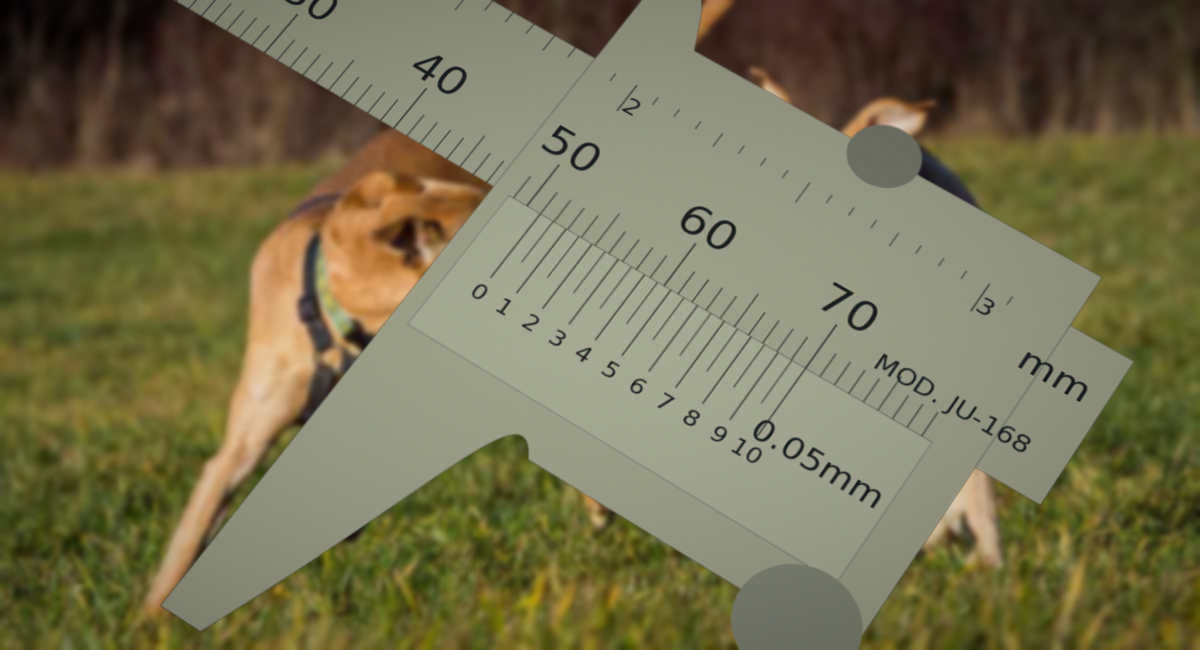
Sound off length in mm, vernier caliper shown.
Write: 51.0 mm
